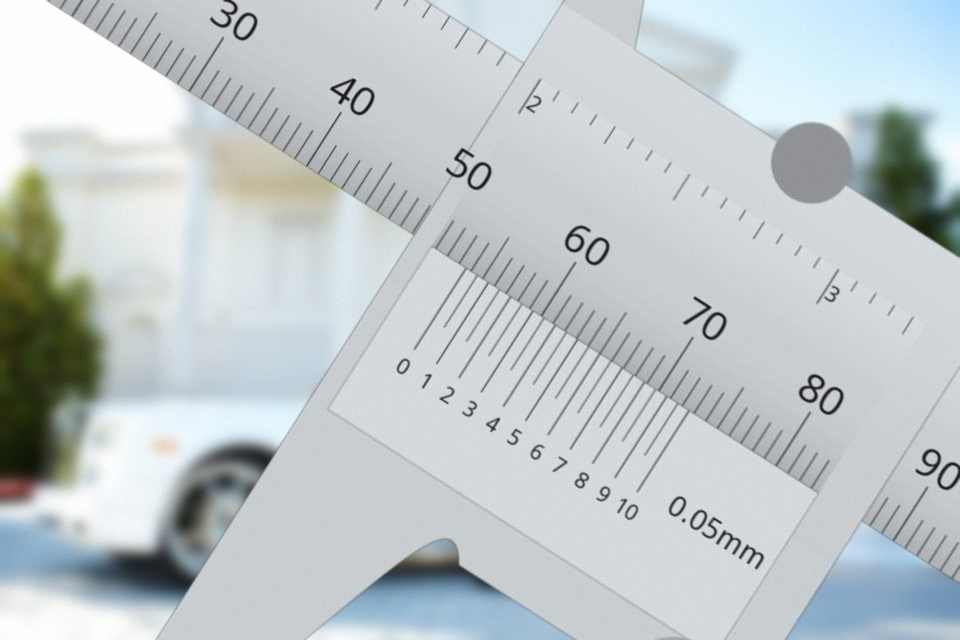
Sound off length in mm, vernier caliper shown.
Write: 53.6 mm
